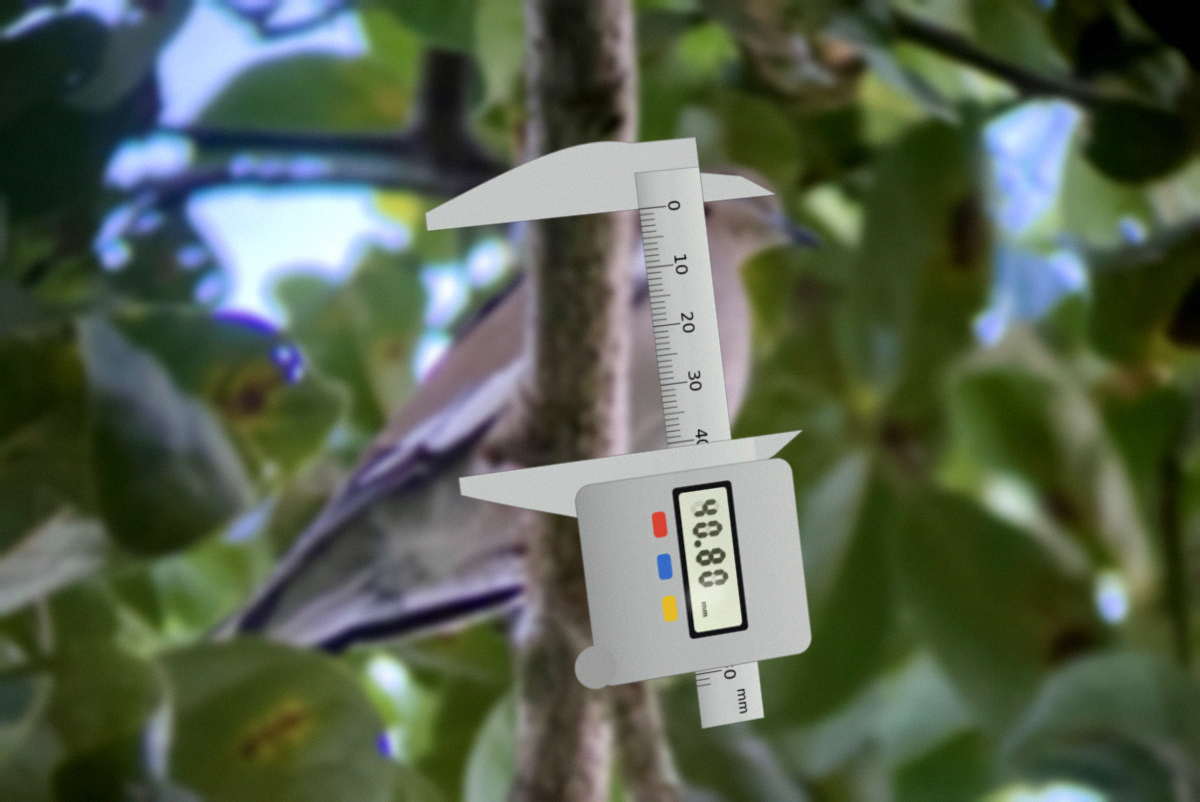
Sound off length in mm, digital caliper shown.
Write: 40.80 mm
